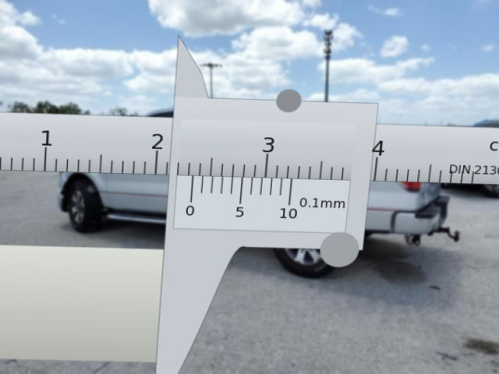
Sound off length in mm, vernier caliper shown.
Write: 23.4 mm
